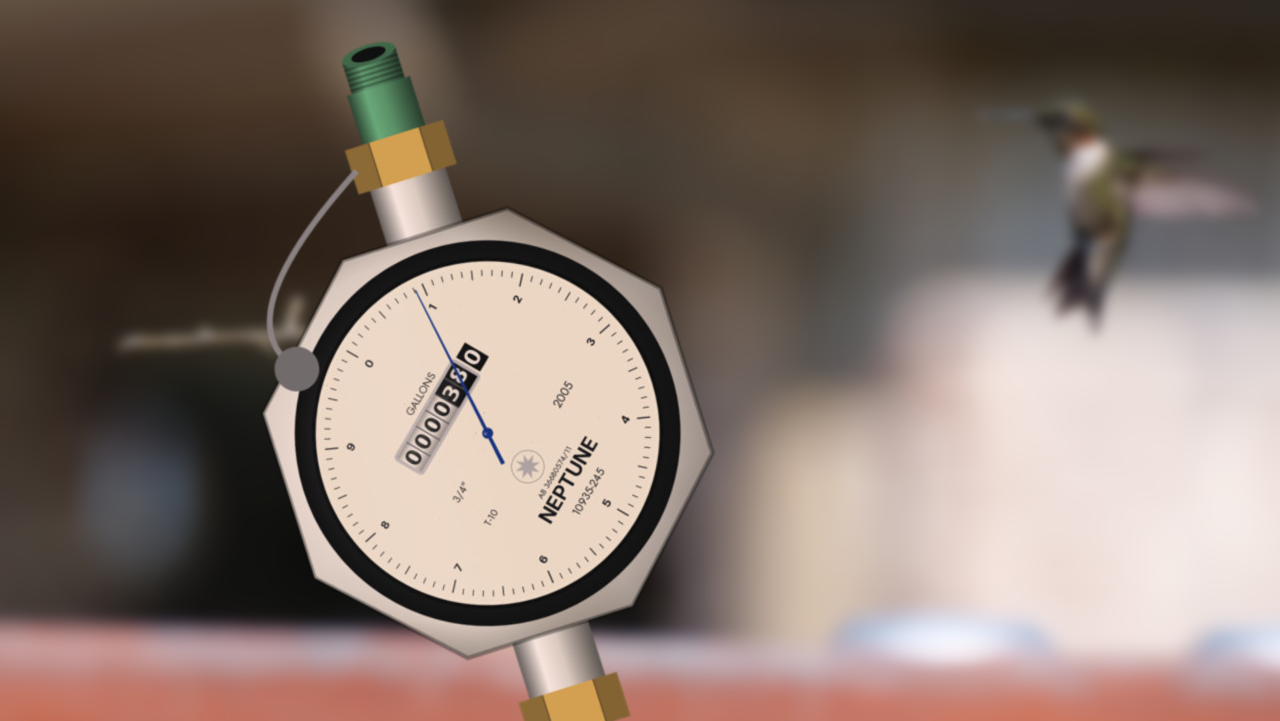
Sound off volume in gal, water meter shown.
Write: 380.9 gal
